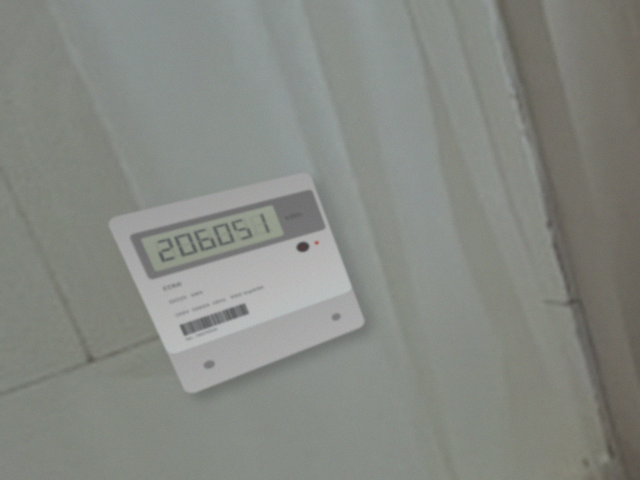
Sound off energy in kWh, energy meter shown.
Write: 206051 kWh
